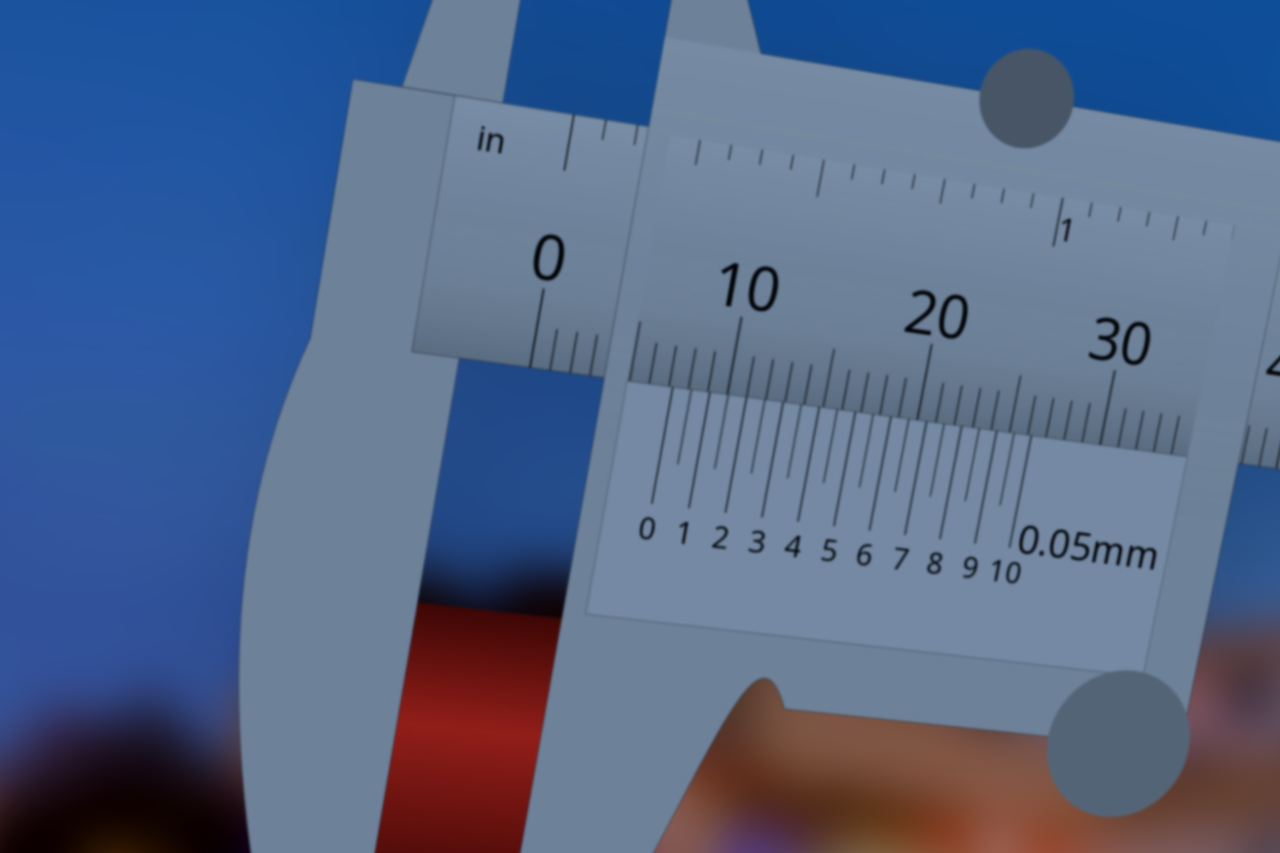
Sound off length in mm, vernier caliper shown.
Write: 7.2 mm
